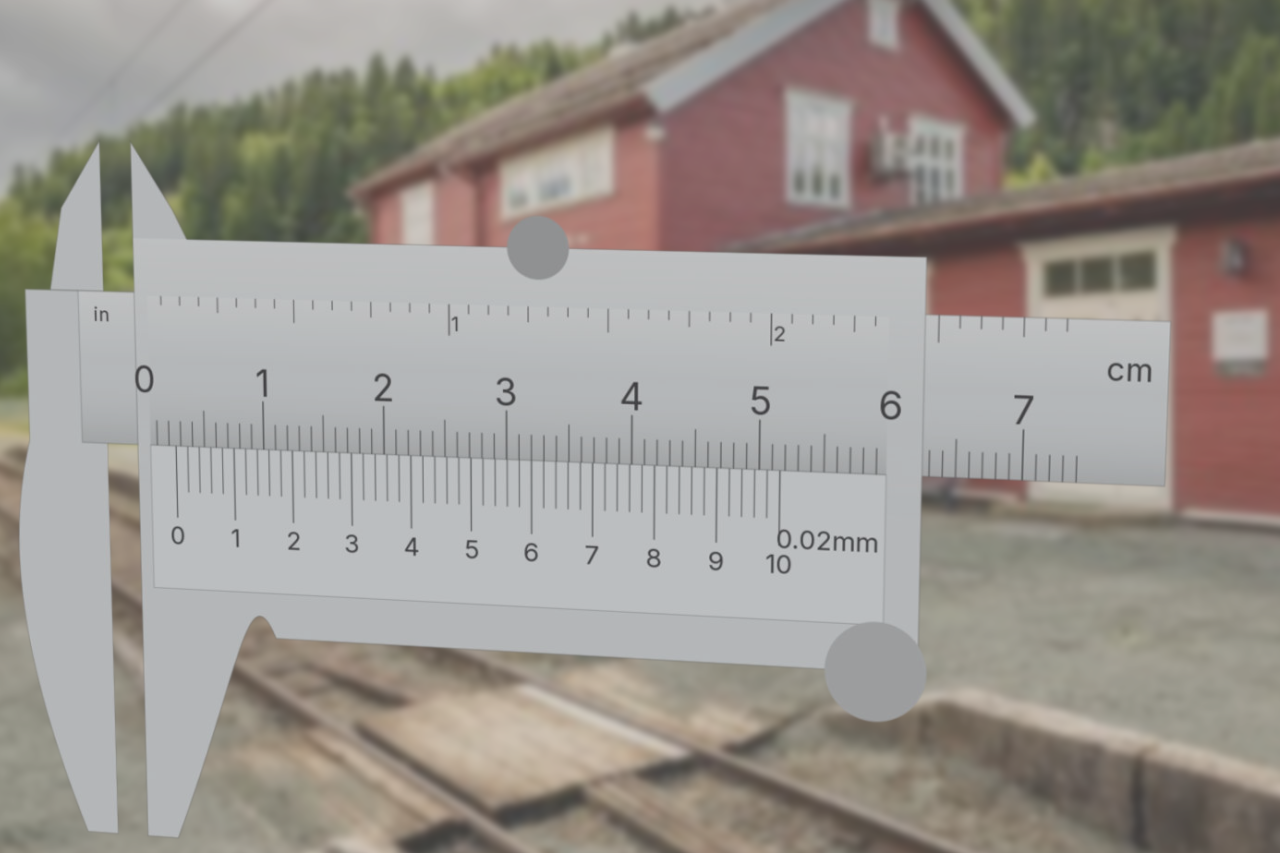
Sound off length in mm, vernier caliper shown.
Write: 2.6 mm
